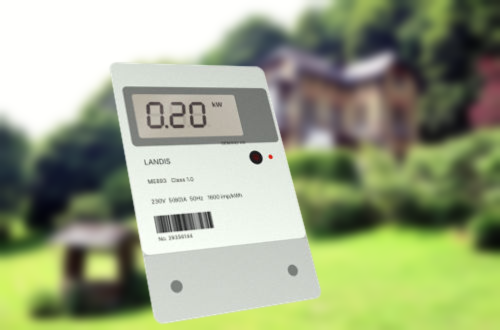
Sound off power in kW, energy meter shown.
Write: 0.20 kW
